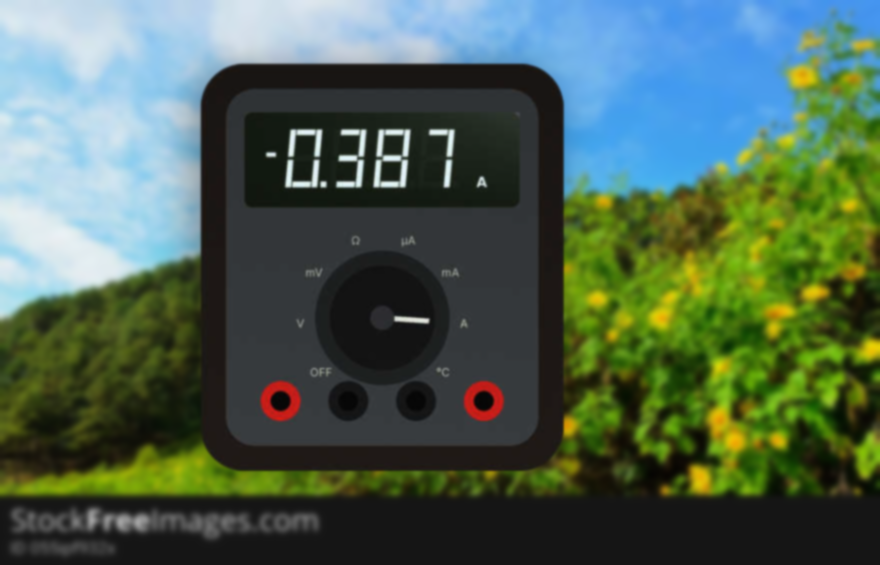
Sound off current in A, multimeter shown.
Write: -0.387 A
